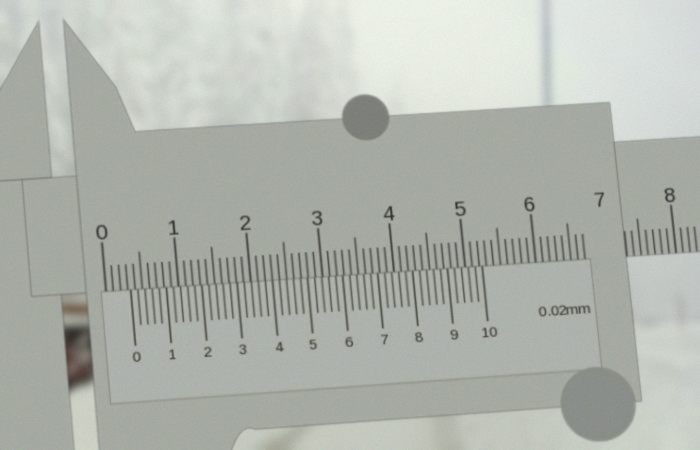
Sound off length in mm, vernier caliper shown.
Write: 3.4 mm
